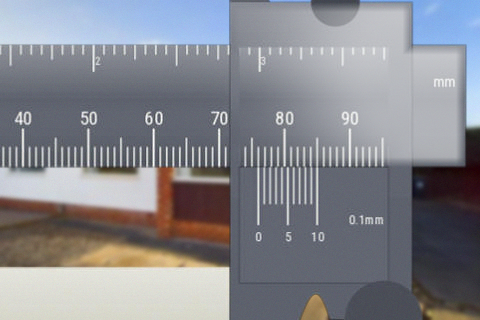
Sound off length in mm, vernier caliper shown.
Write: 76.0 mm
